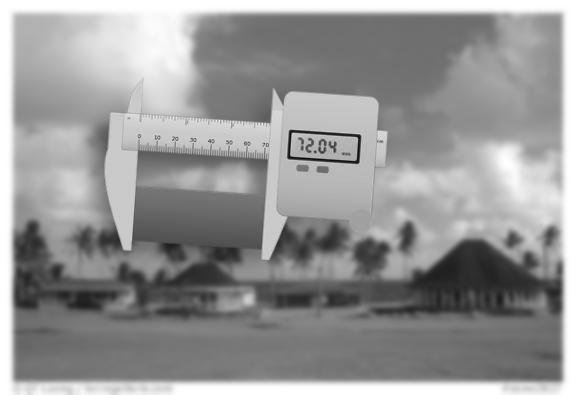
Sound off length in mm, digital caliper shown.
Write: 72.04 mm
